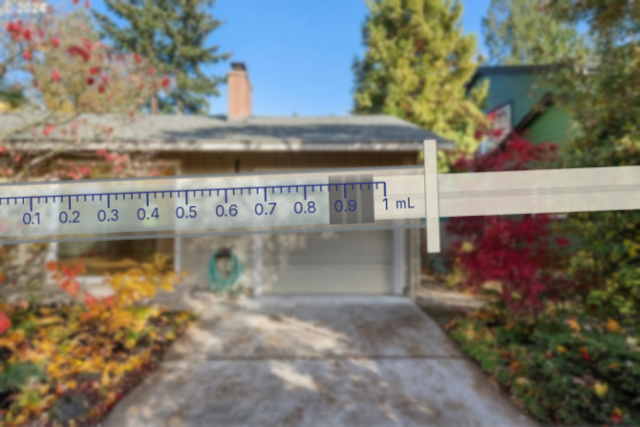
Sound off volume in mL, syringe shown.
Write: 0.86 mL
